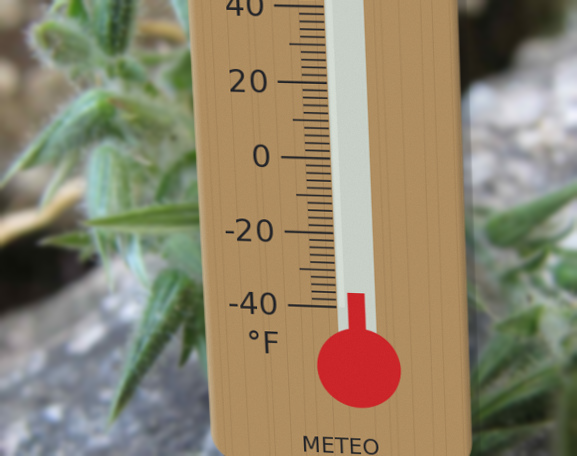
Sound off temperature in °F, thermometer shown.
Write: -36 °F
